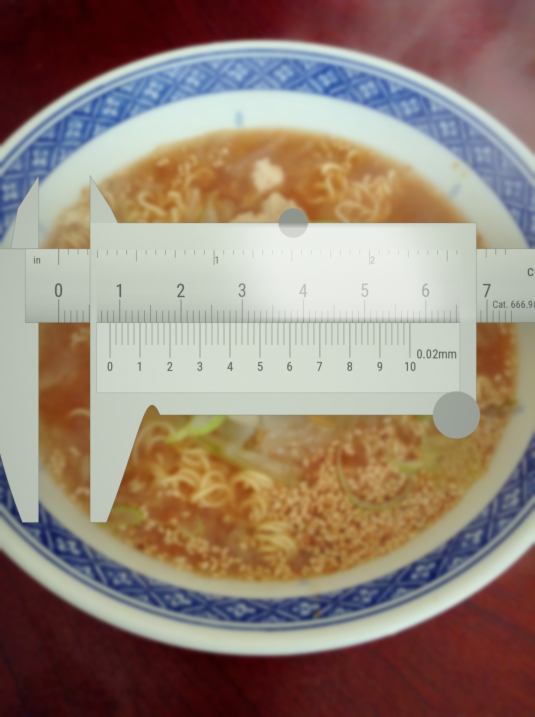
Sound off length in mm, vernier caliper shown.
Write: 8.4 mm
